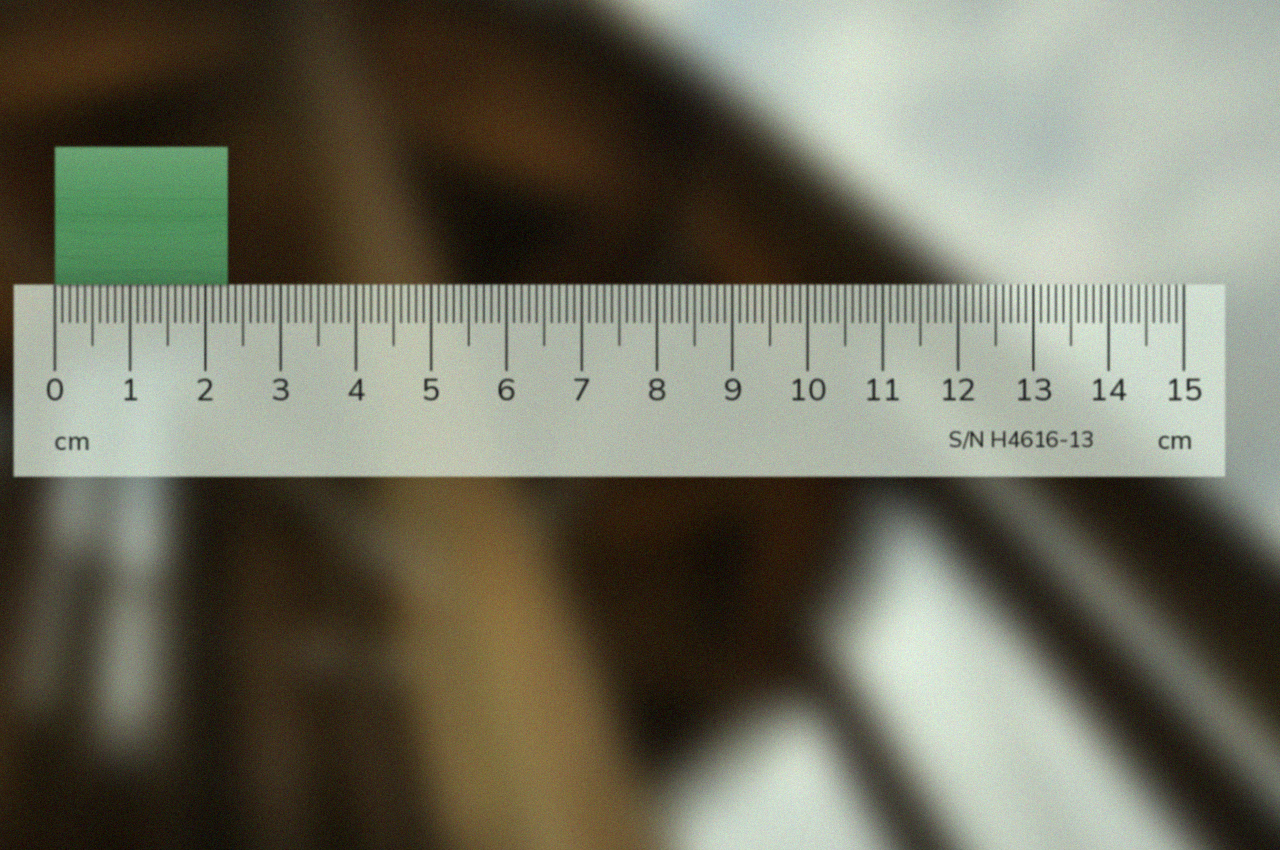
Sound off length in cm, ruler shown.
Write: 2.3 cm
